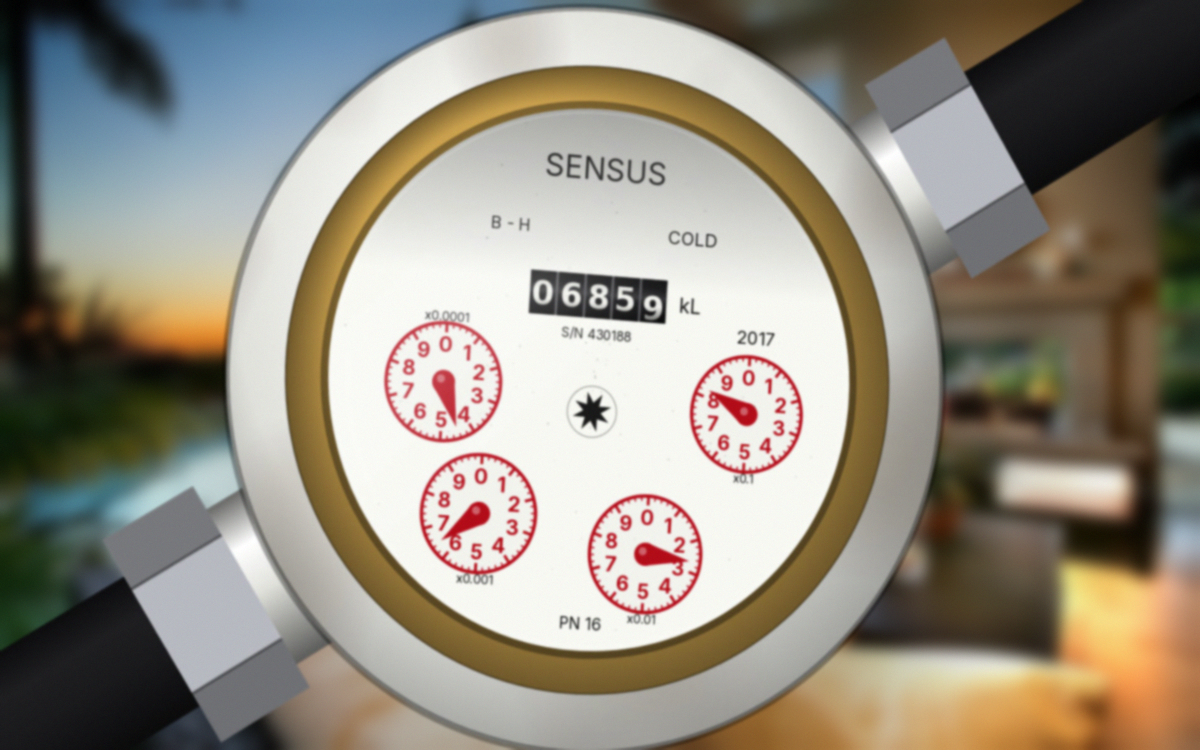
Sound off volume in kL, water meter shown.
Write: 6858.8264 kL
